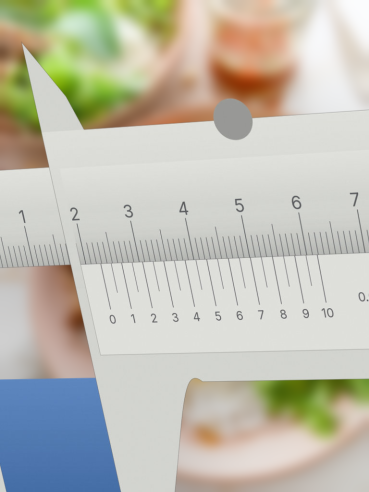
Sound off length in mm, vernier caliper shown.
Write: 22.8 mm
